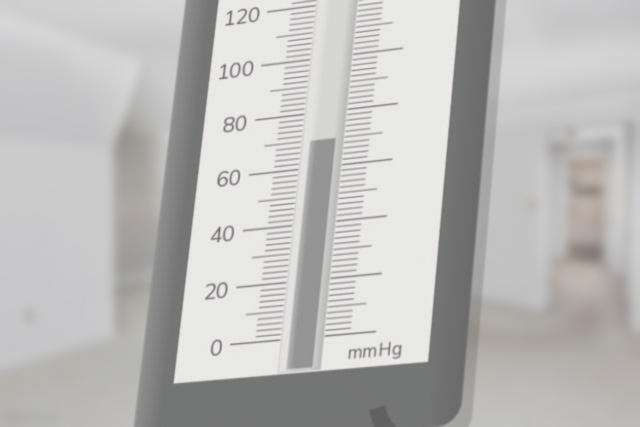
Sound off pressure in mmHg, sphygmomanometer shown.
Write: 70 mmHg
